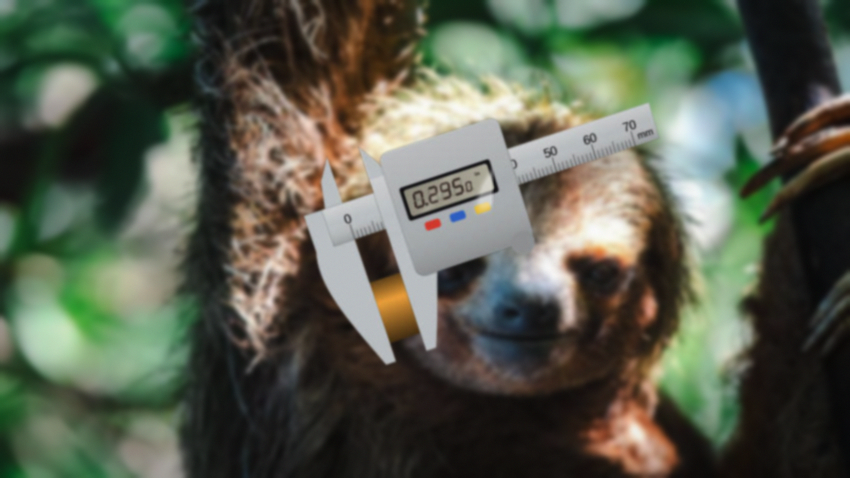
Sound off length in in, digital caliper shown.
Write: 0.2950 in
